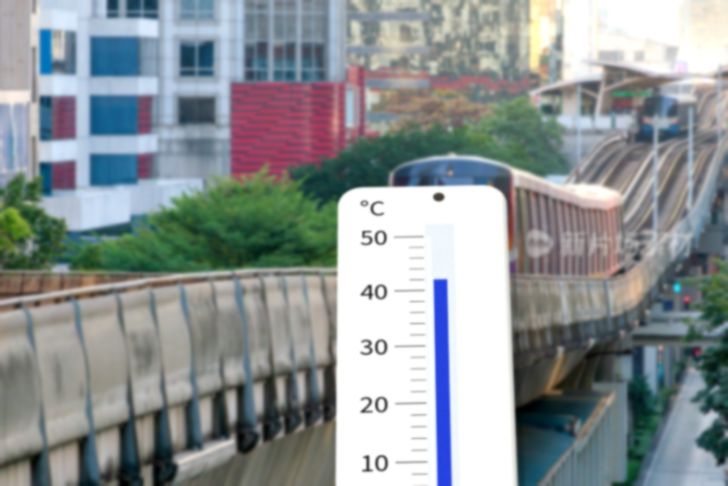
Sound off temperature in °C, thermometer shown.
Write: 42 °C
